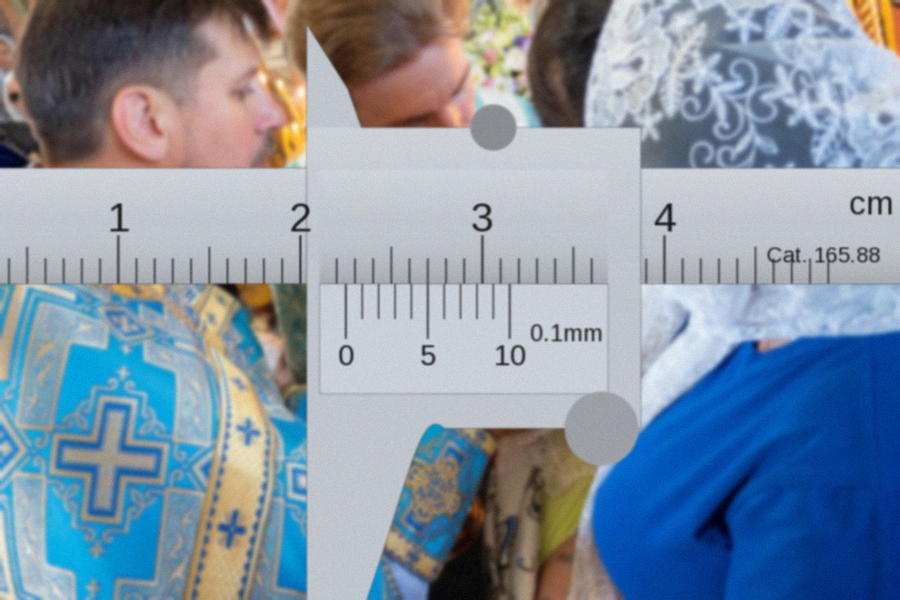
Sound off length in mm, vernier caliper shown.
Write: 22.5 mm
